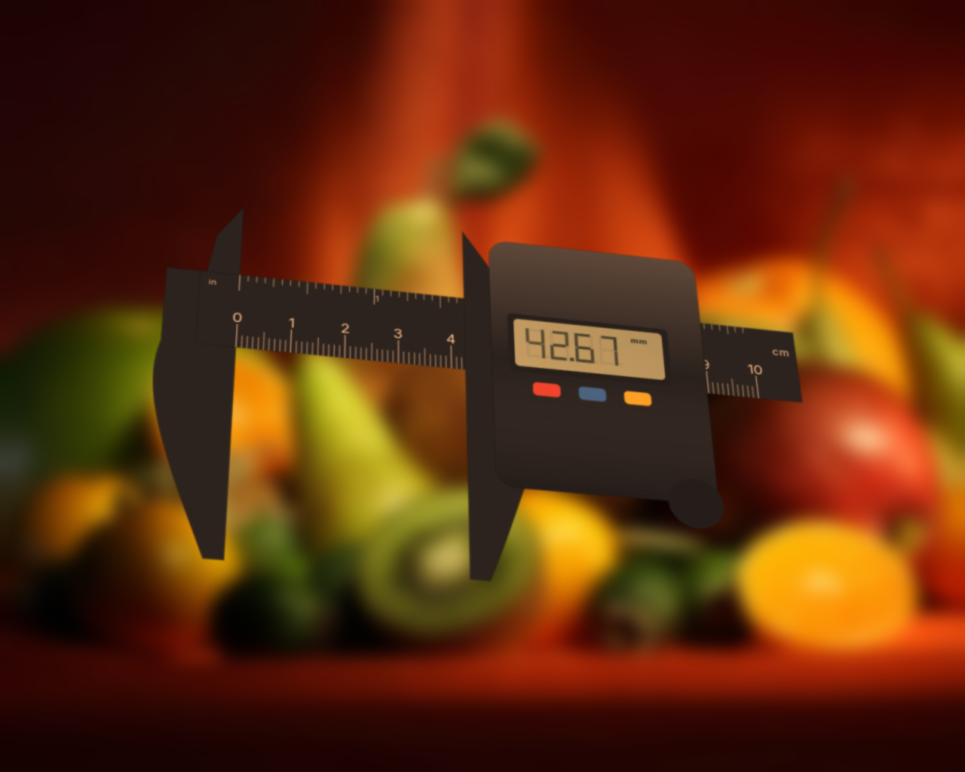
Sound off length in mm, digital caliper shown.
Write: 42.67 mm
